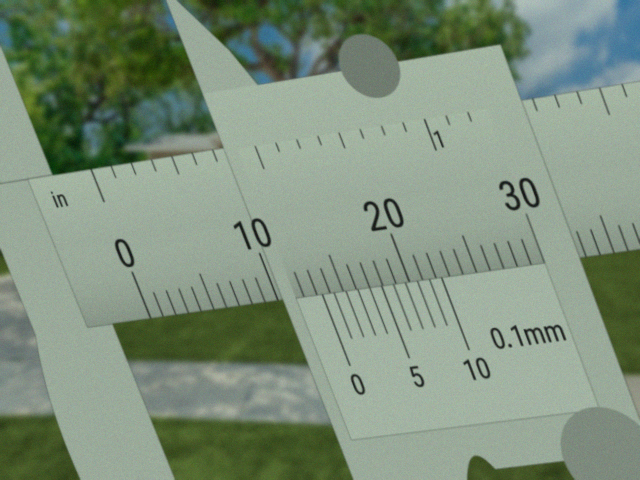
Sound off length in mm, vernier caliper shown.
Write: 13.4 mm
